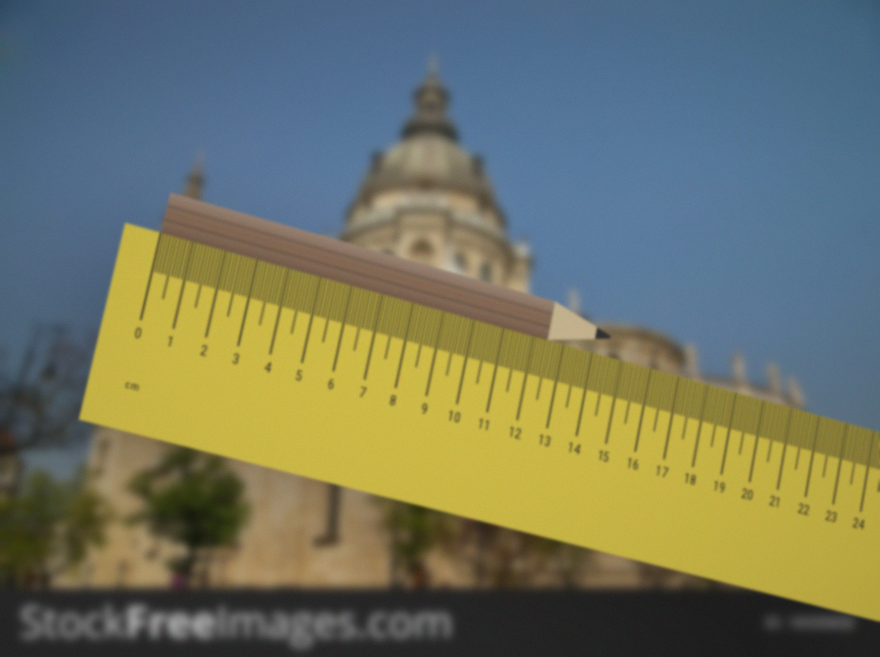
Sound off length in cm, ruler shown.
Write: 14.5 cm
